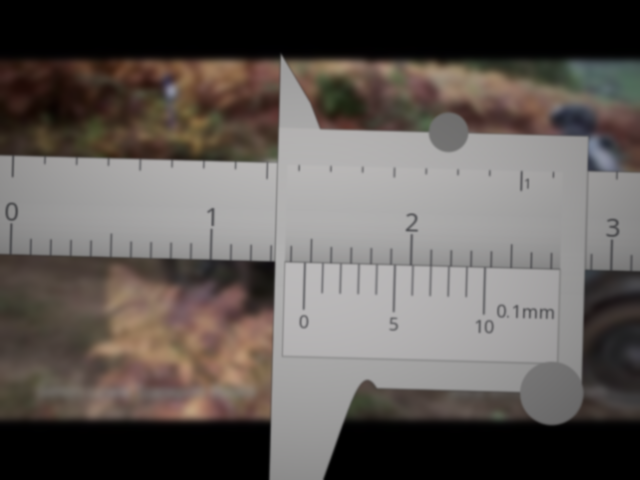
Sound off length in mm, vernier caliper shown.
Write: 14.7 mm
